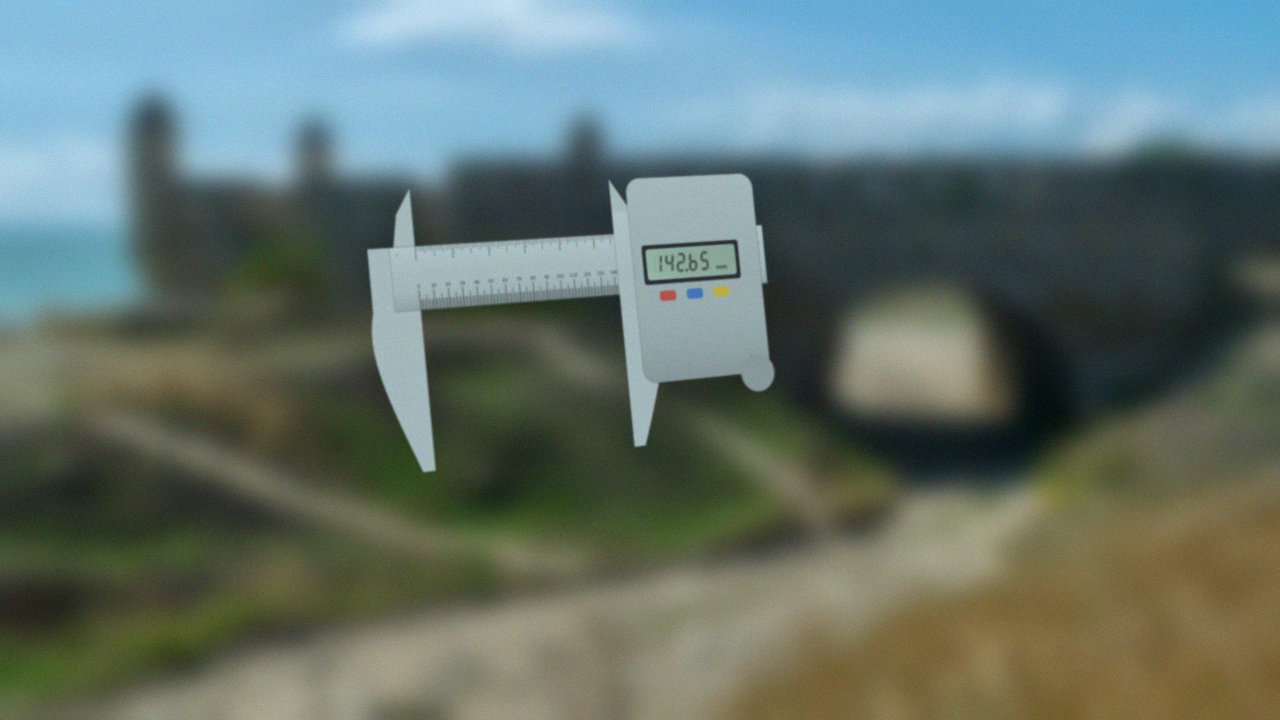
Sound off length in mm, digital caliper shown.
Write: 142.65 mm
